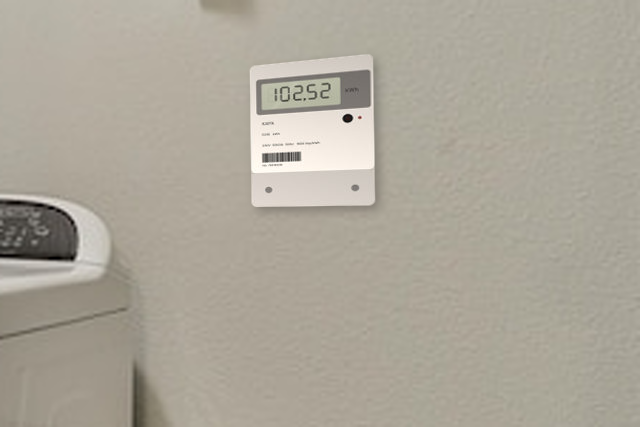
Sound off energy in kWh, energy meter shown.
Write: 102.52 kWh
